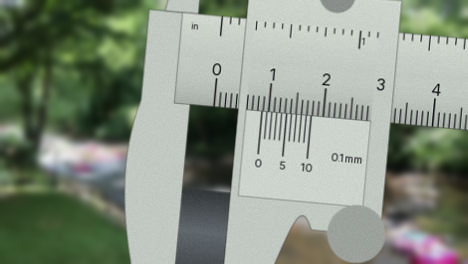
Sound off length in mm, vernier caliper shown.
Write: 8.8 mm
